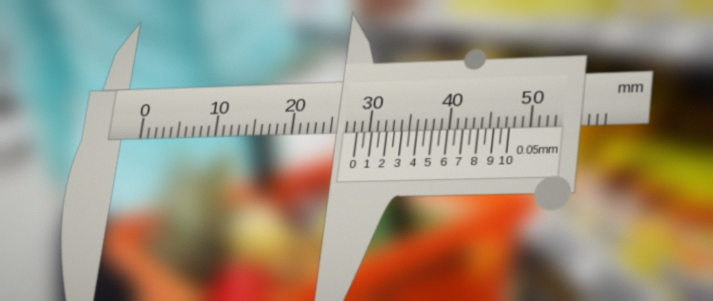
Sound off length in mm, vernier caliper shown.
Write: 28.4 mm
